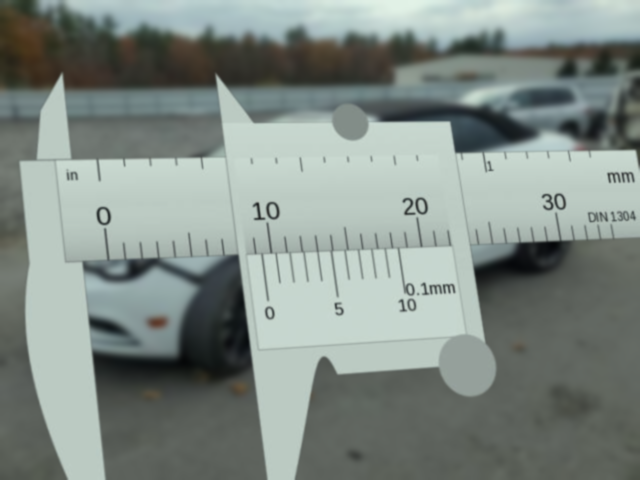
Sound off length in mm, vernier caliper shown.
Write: 9.4 mm
